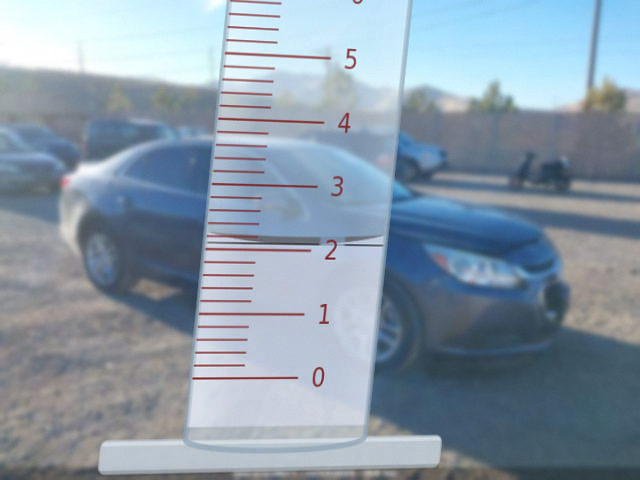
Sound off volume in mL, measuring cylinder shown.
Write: 2.1 mL
